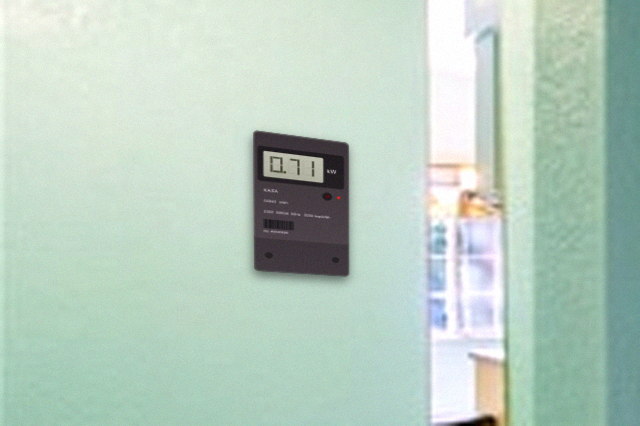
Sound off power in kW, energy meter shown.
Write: 0.71 kW
